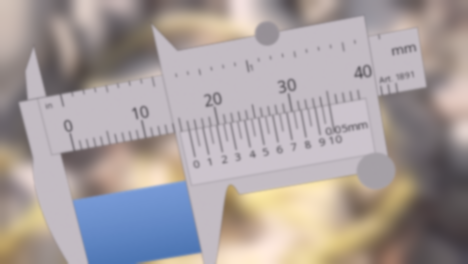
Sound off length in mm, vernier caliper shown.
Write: 16.0 mm
